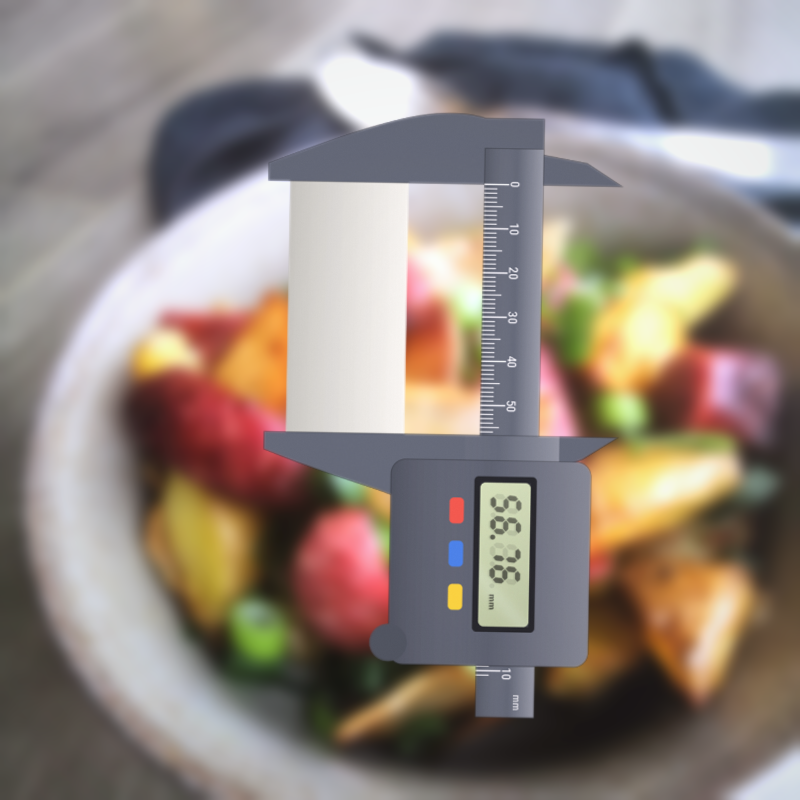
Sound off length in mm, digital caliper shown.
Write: 56.76 mm
